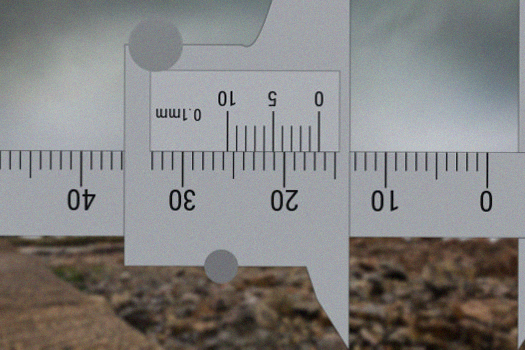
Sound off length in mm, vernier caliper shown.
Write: 16.6 mm
